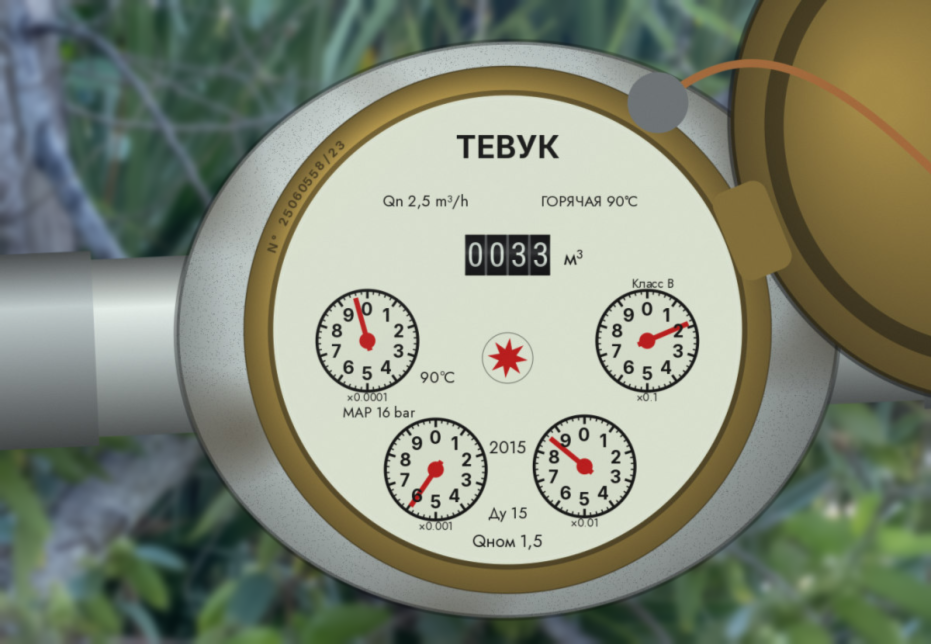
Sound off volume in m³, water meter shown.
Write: 33.1859 m³
